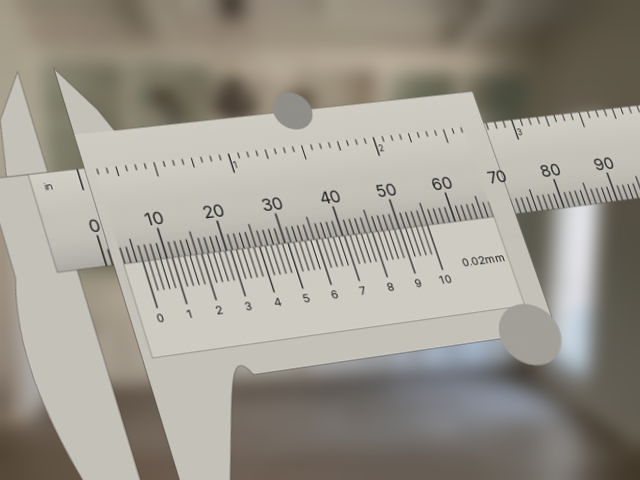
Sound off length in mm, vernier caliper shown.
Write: 6.0 mm
